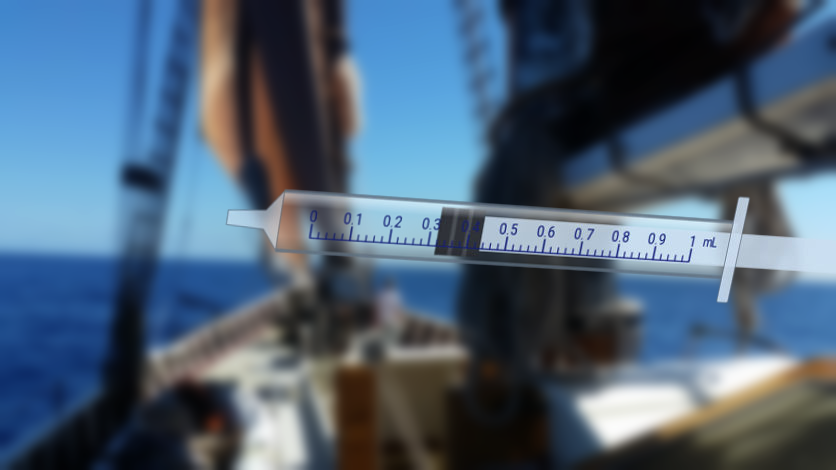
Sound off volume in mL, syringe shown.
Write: 0.32 mL
